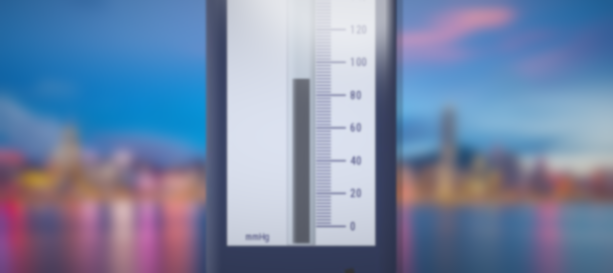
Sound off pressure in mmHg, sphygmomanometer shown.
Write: 90 mmHg
